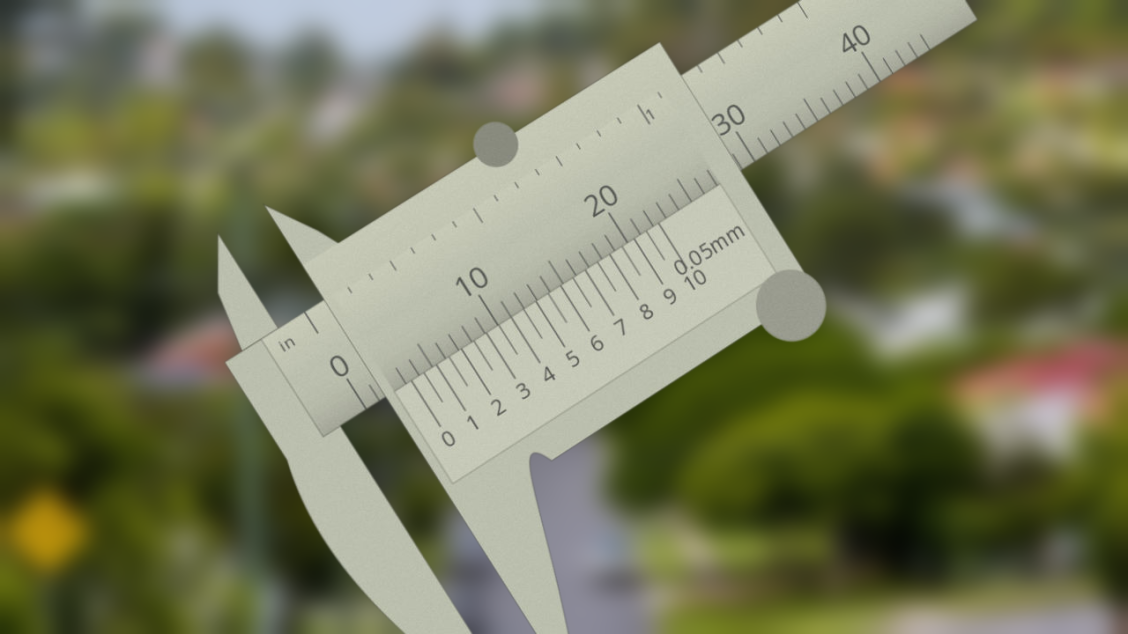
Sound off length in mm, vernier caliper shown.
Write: 3.4 mm
